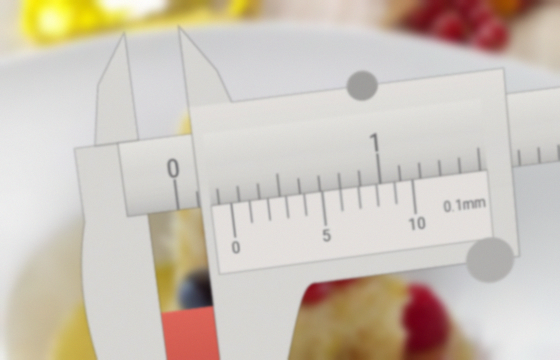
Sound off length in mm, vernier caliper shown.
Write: 2.6 mm
